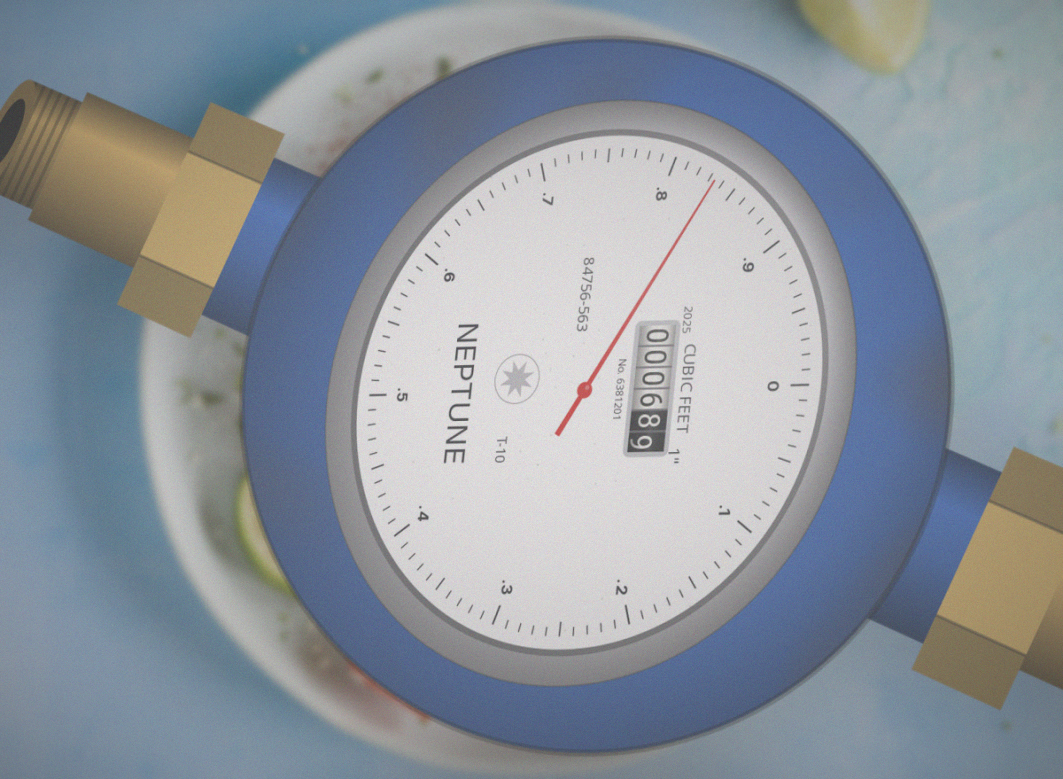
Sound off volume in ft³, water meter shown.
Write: 688.83 ft³
